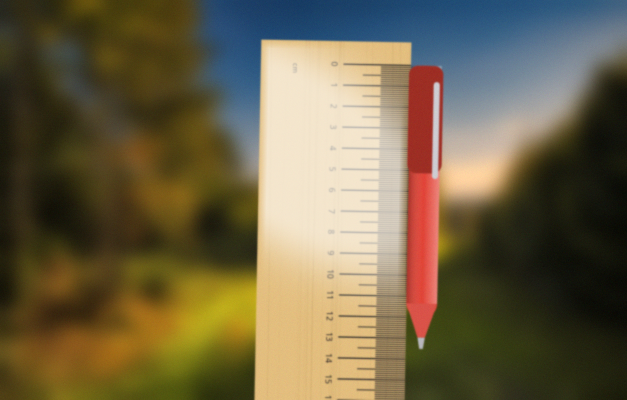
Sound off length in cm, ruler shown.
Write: 13.5 cm
